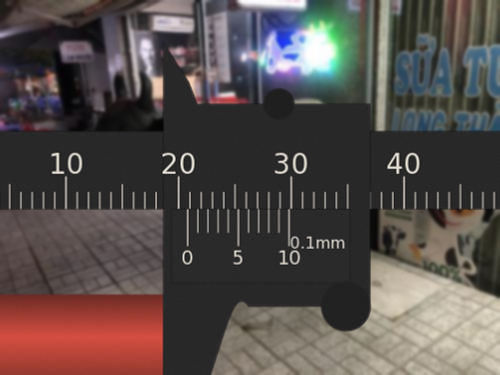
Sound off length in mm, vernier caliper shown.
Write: 20.8 mm
